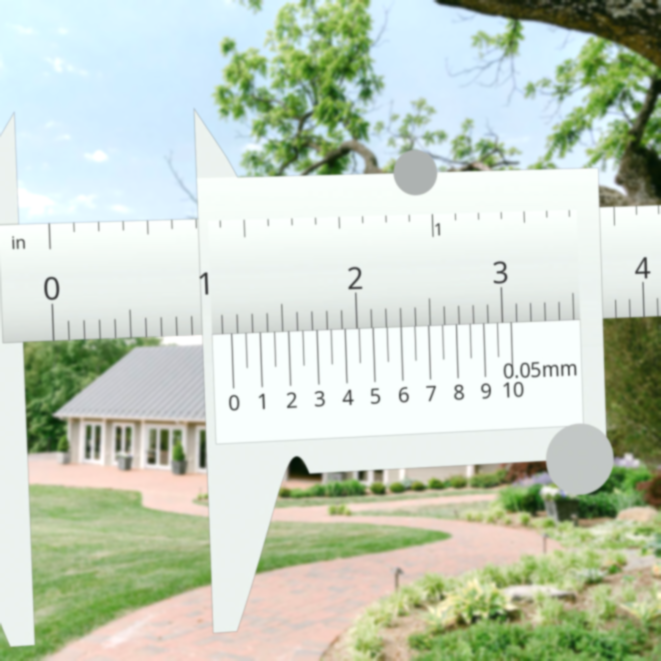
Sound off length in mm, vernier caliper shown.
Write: 11.6 mm
